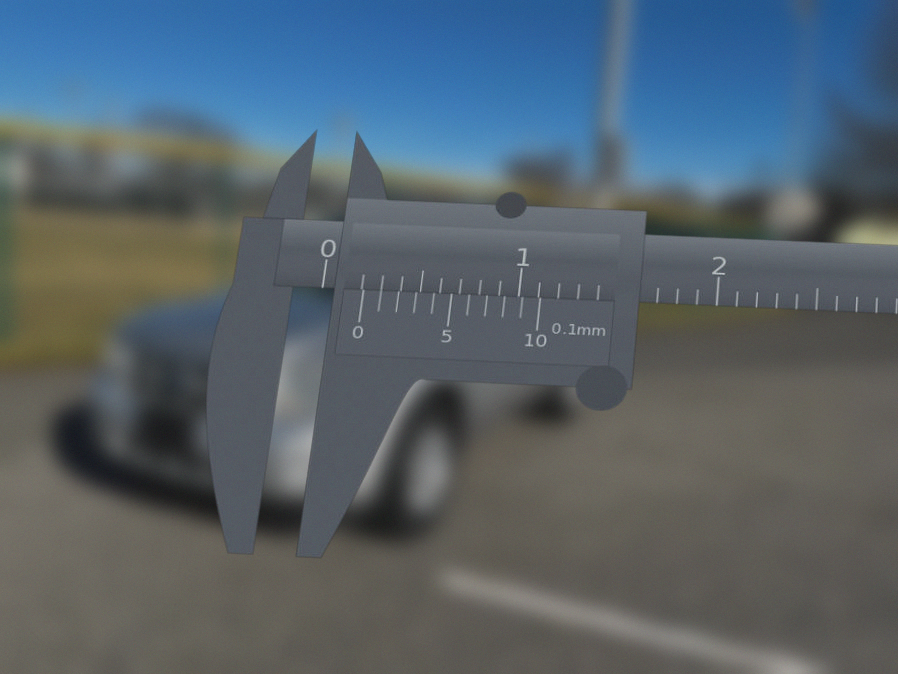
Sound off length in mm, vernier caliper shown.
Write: 2.1 mm
